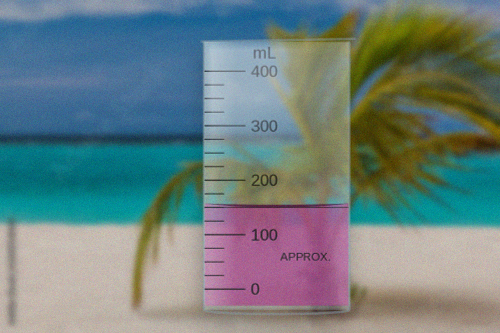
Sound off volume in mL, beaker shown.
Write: 150 mL
